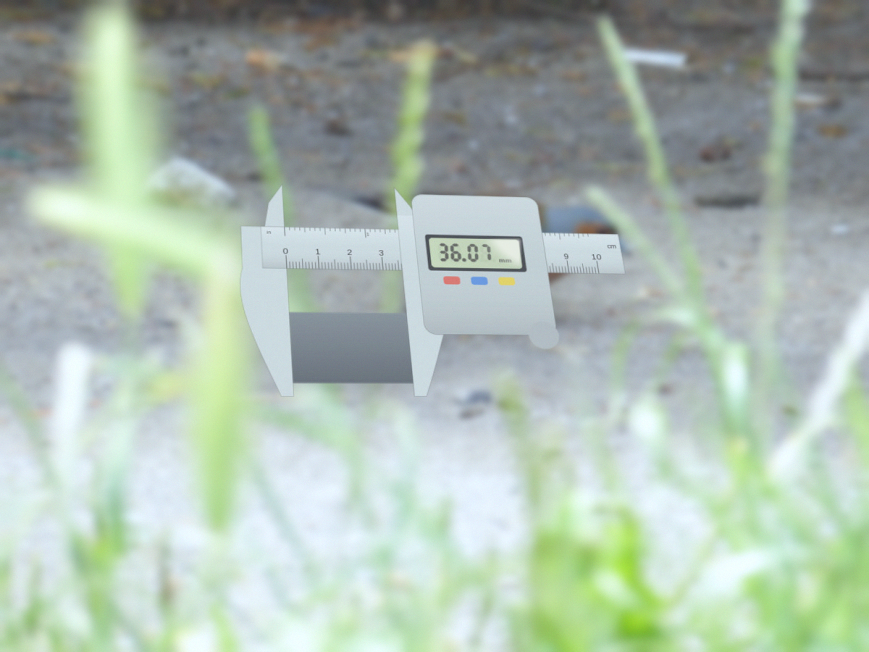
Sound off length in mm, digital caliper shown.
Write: 36.07 mm
